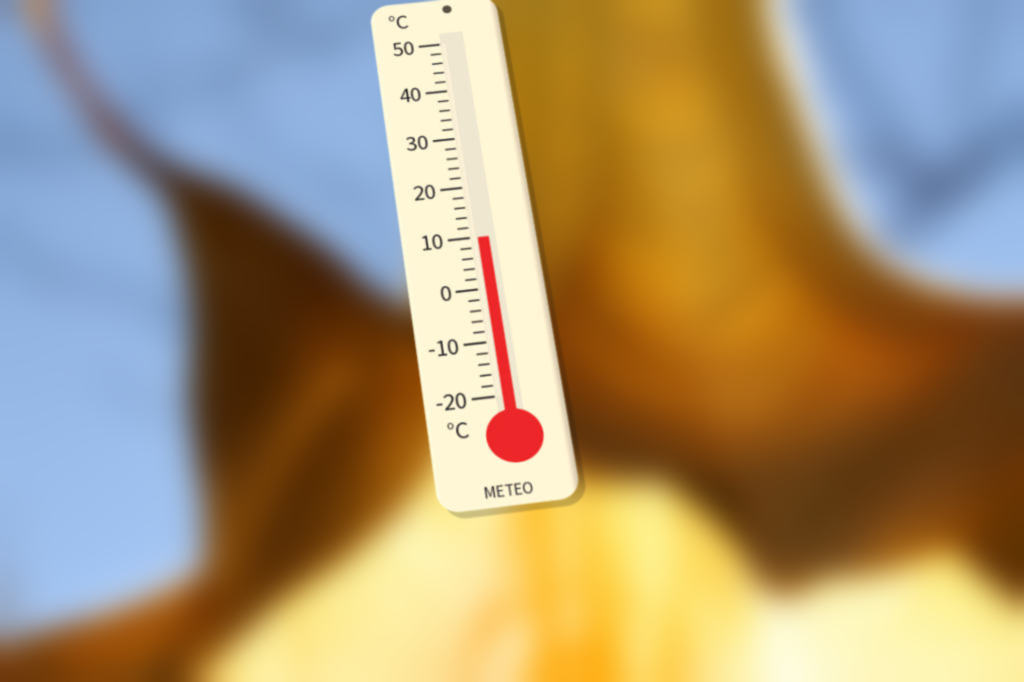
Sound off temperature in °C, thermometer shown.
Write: 10 °C
